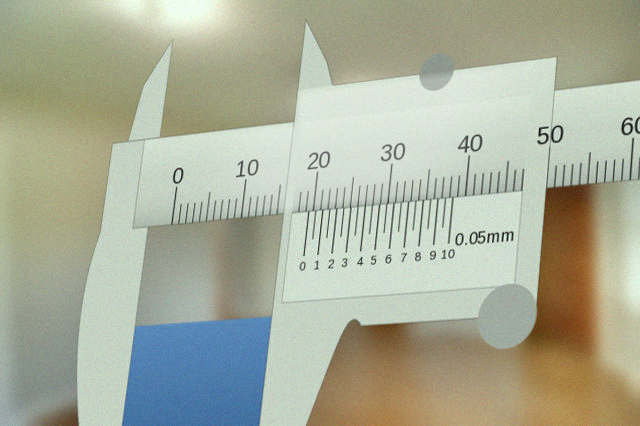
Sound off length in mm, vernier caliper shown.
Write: 19.4 mm
